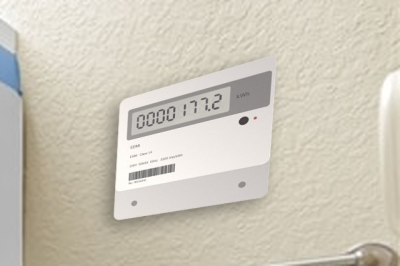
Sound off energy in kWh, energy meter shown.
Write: 177.2 kWh
